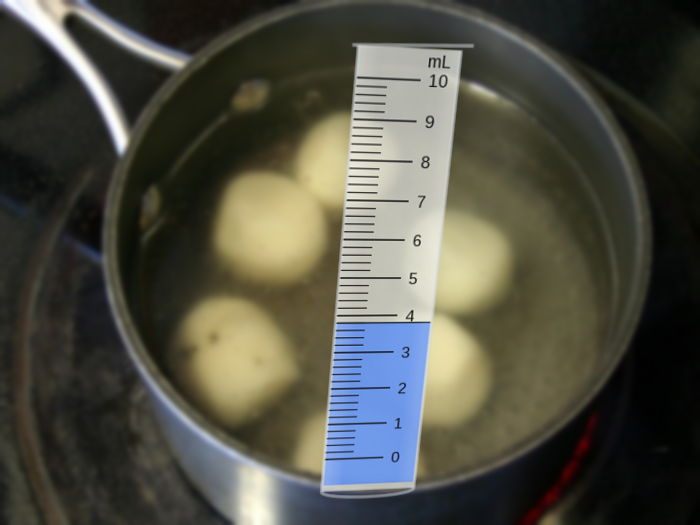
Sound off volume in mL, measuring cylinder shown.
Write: 3.8 mL
